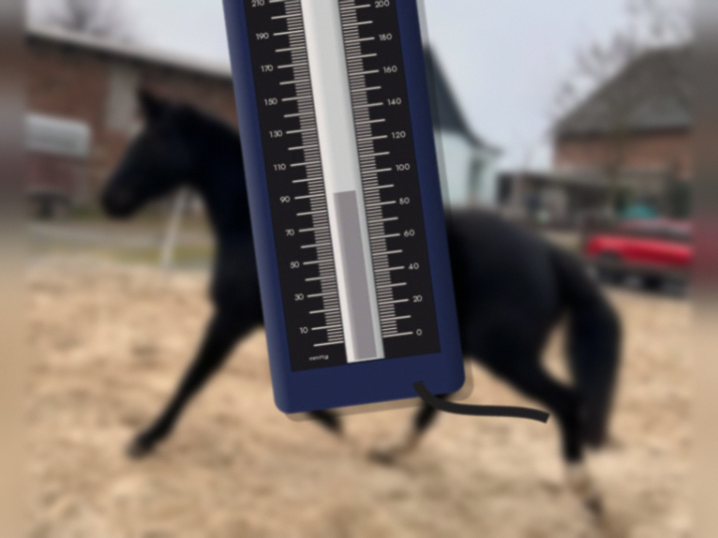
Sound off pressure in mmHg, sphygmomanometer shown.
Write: 90 mmHg
